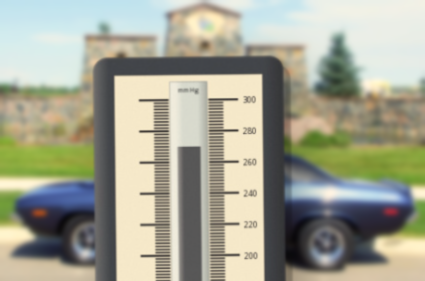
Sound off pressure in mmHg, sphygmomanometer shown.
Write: 270 mmHg
